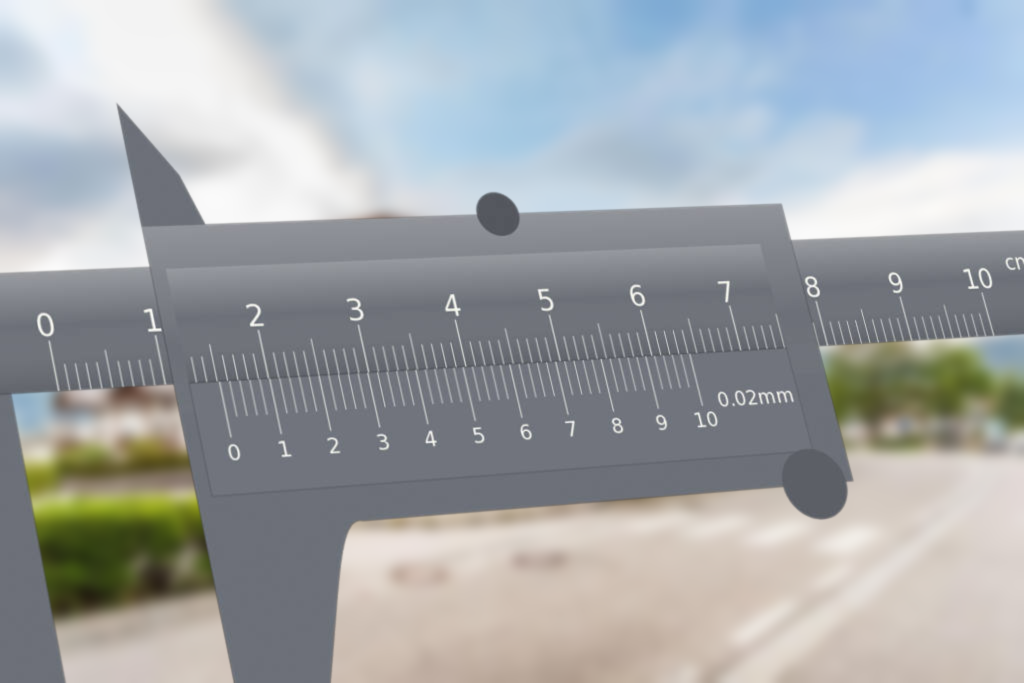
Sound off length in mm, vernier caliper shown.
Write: 15.2 mm
